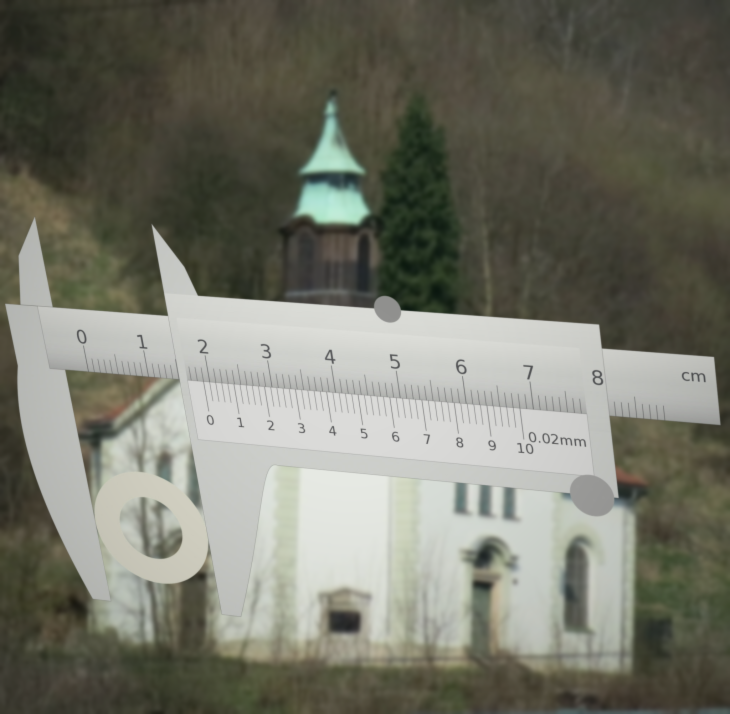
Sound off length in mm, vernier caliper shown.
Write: 19.0 mm
